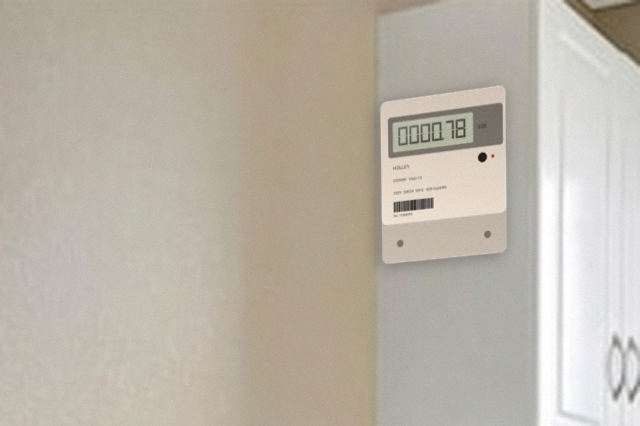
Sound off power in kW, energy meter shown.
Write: 0.78 kW
